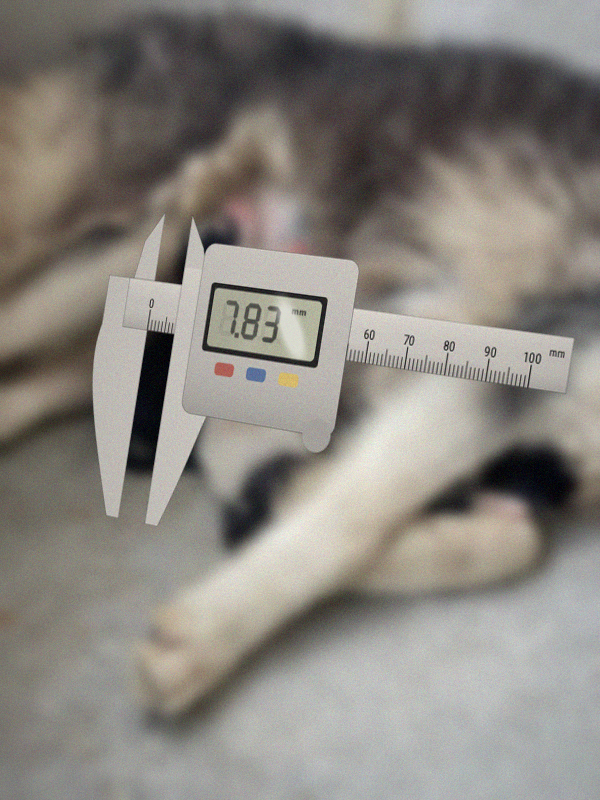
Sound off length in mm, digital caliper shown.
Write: 7.83 mm
